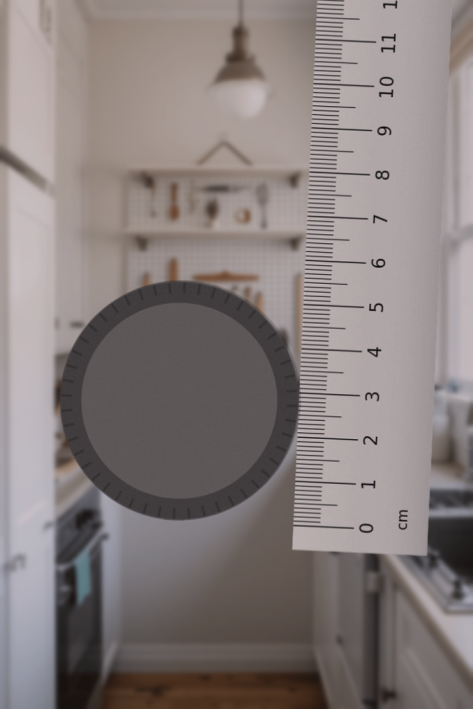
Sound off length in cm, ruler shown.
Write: 5.4 cm
